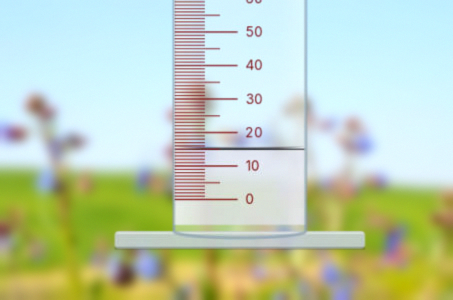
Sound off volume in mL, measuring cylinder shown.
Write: 15 mL
